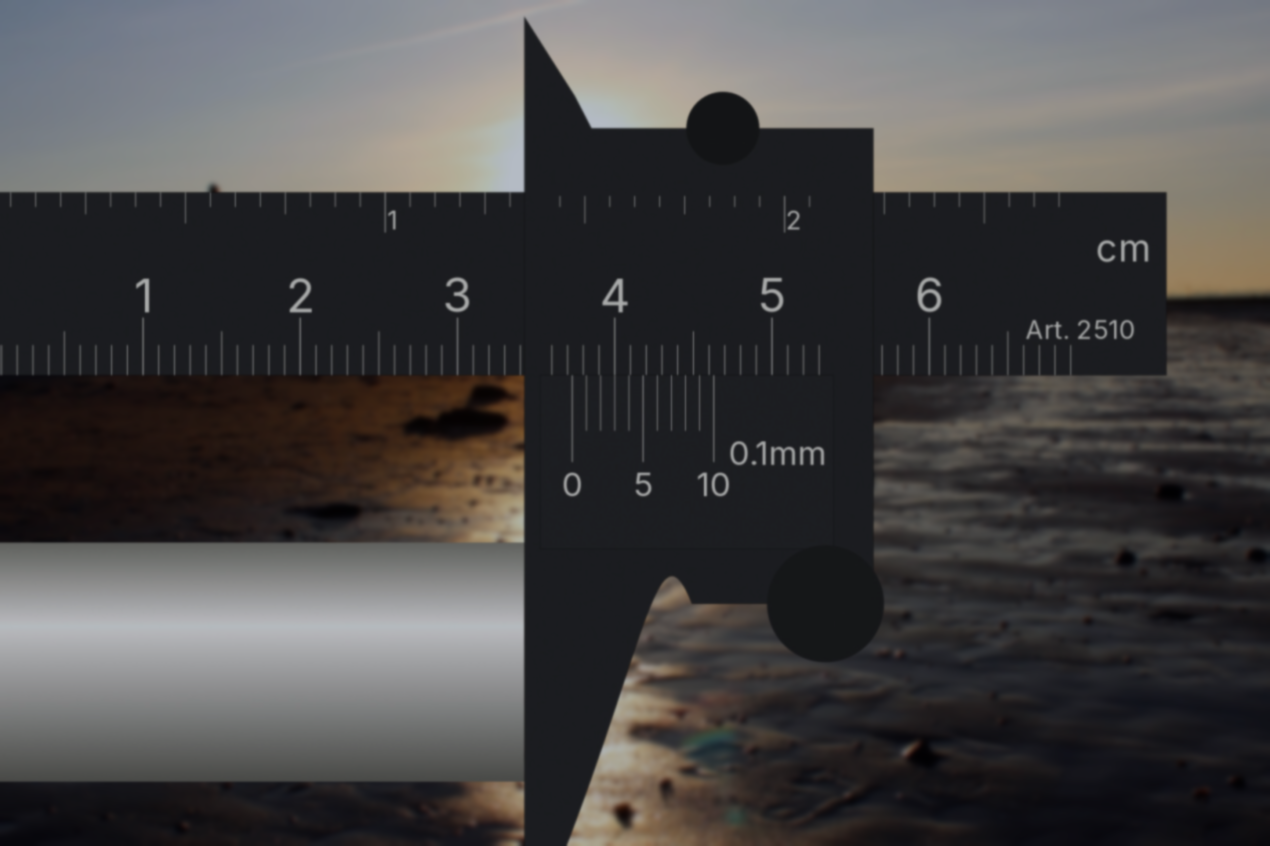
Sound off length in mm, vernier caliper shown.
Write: 37.3 mm
